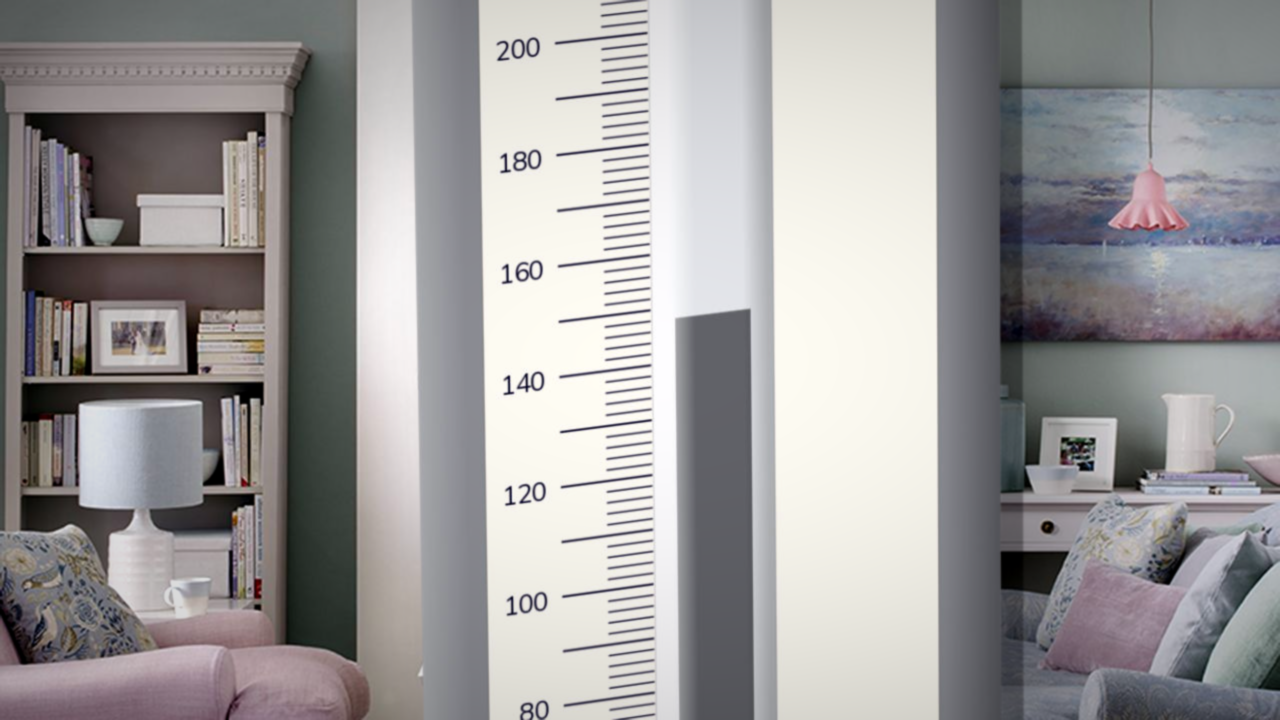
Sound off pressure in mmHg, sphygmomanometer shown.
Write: 148 mmHg
